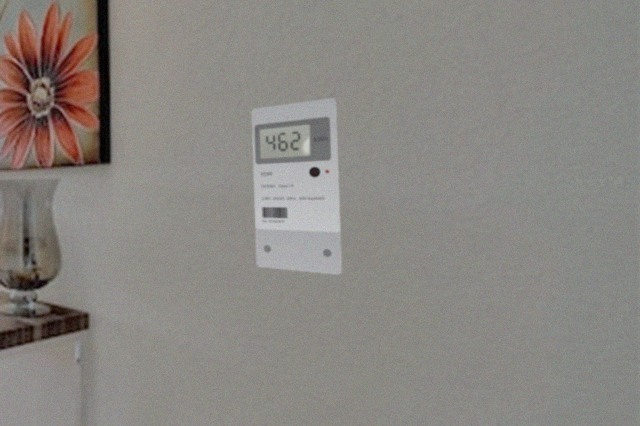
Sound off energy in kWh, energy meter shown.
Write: 462 kWh
